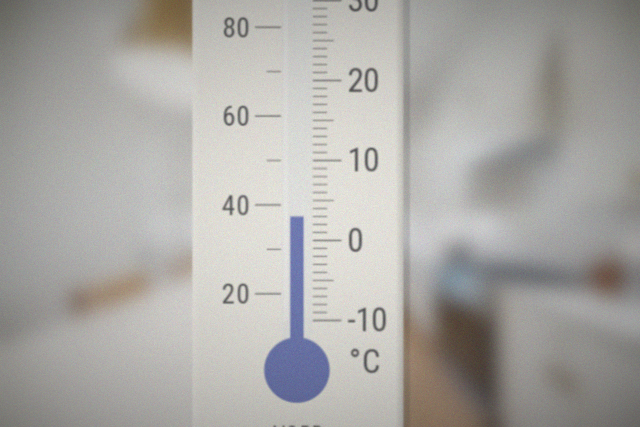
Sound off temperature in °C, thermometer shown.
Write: 3 °C
